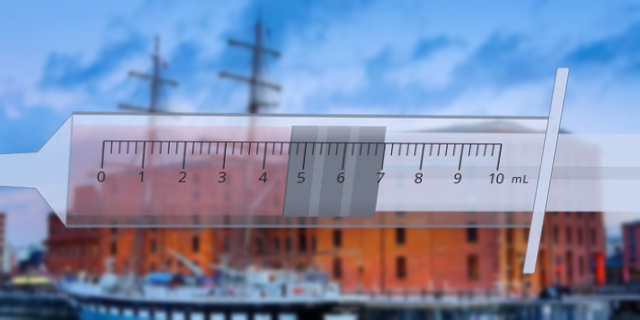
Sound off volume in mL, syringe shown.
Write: 4.6 mL
